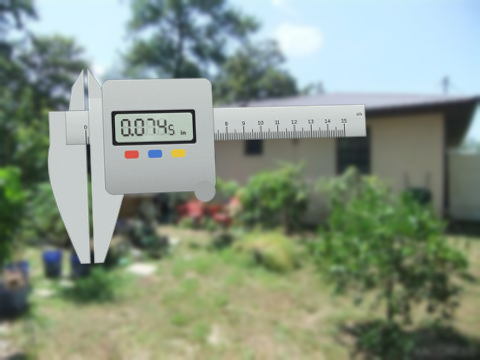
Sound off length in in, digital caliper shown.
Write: 0.0745 in
